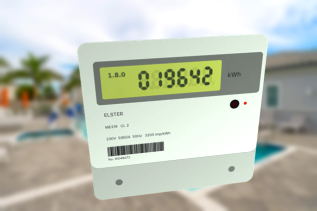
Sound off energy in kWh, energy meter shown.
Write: 19642 kWh
